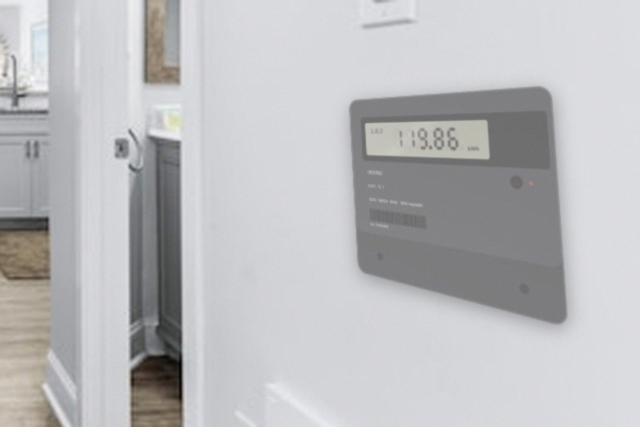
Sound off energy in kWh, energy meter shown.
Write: 119.86 kWh
